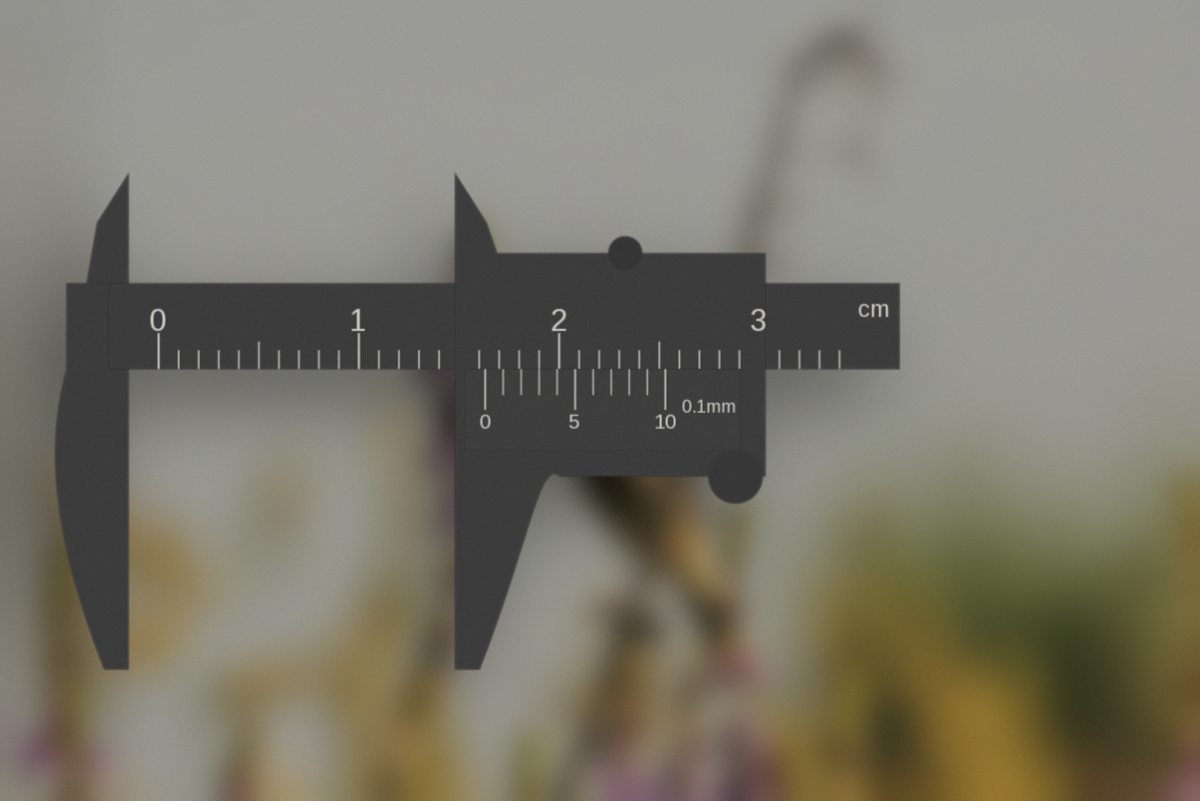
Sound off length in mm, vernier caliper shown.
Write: 16.3 mm
